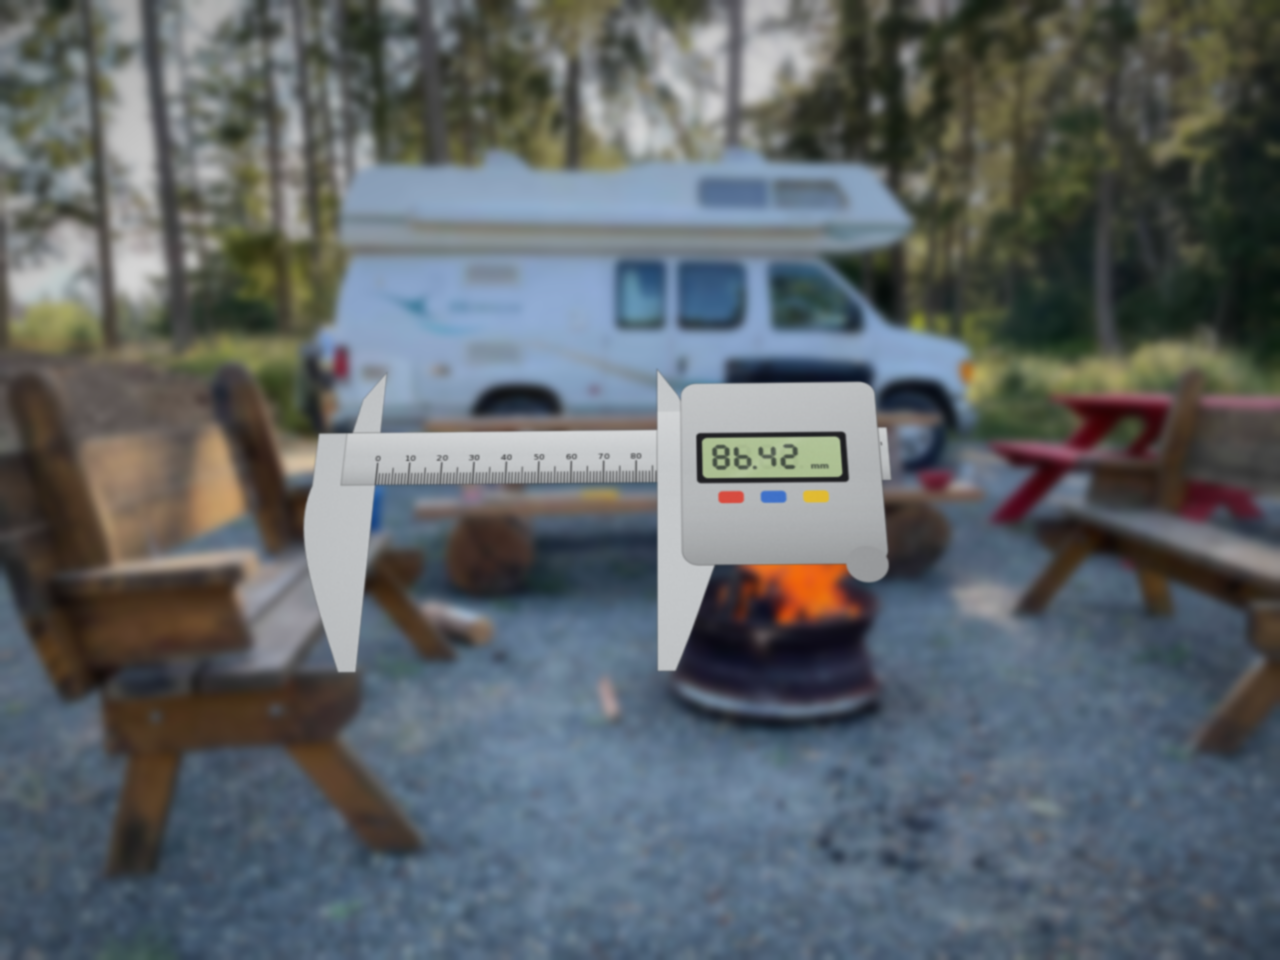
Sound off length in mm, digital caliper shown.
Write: 86.42 mm
